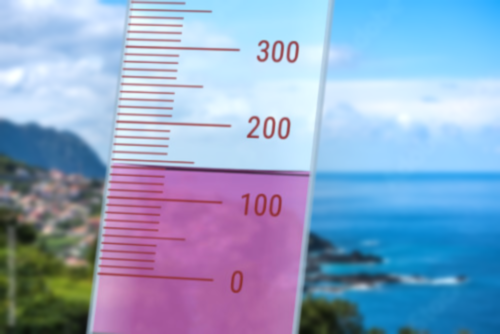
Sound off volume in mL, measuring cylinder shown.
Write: 140 mL
